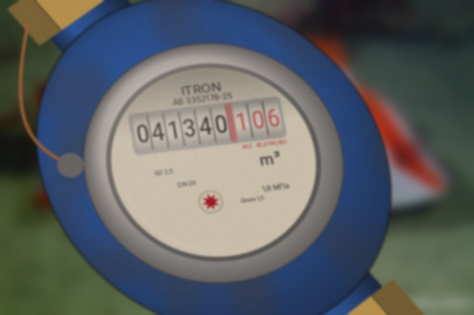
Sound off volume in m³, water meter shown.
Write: 41340.106 m³
